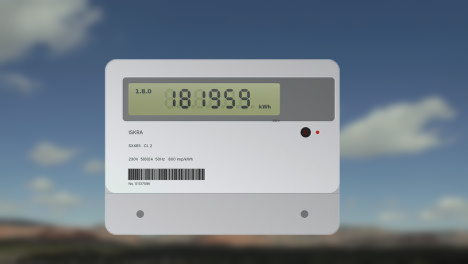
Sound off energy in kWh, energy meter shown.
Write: 181959 kWh
